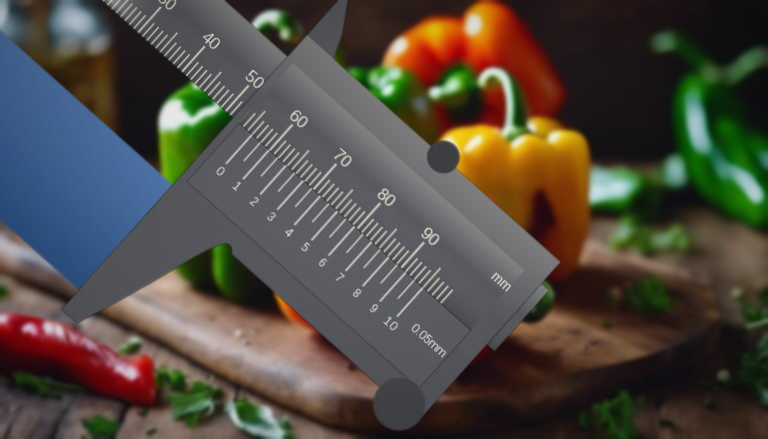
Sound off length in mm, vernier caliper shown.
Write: 56.0 mm
